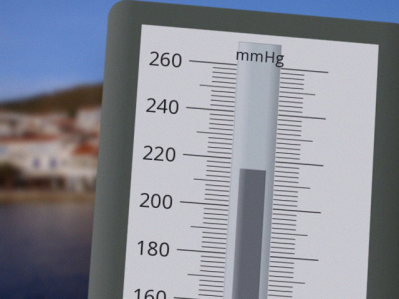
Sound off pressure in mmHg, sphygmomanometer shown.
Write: 216 mmHg
